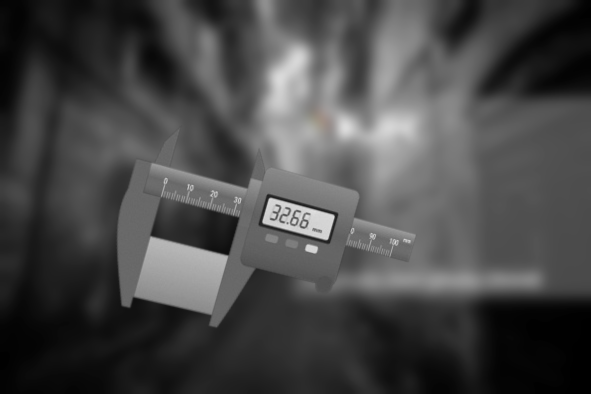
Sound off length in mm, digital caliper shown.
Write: 32.66 mm
